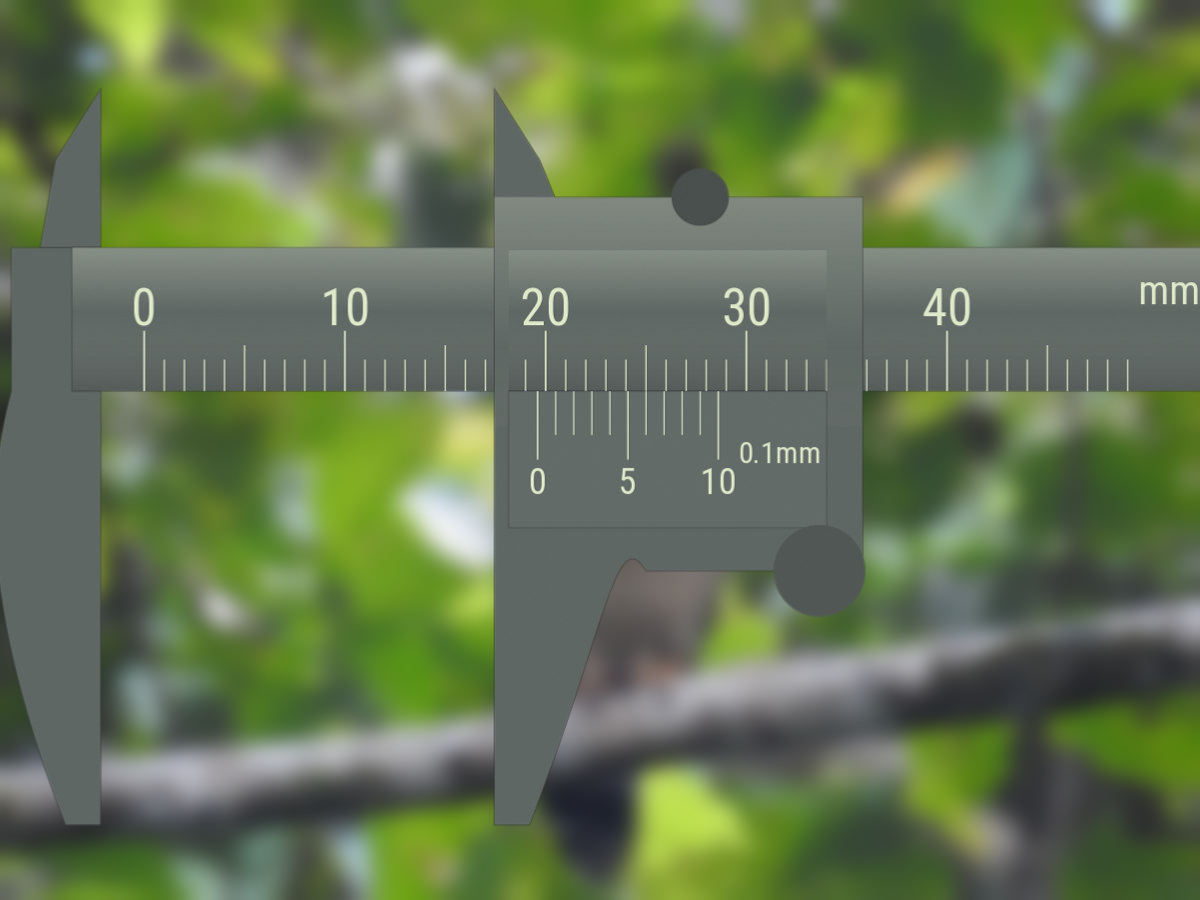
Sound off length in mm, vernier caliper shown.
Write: 19.6 mm
